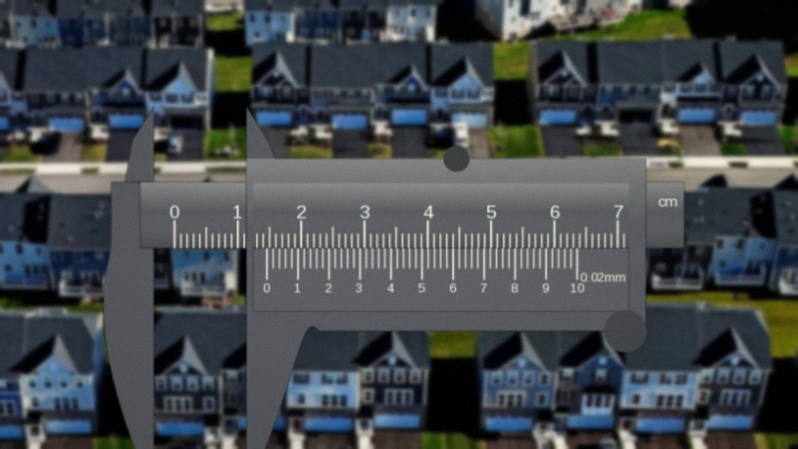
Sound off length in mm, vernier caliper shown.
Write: 14.6 mm
